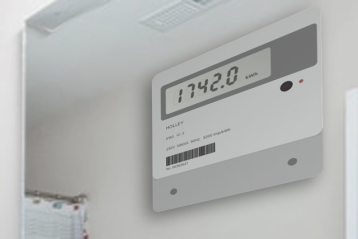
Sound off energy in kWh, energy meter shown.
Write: 1742.0 kWh
